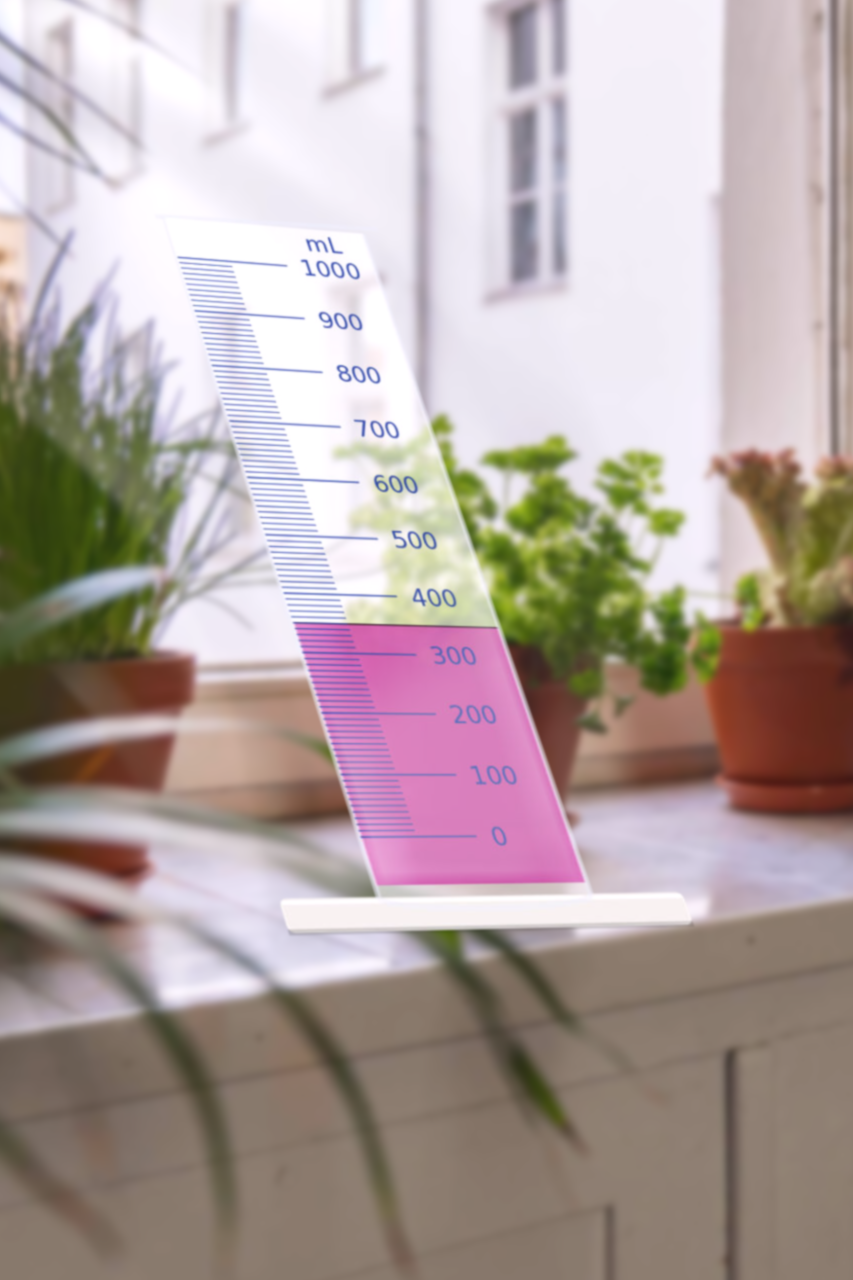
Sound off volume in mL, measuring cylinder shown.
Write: 350 mL
